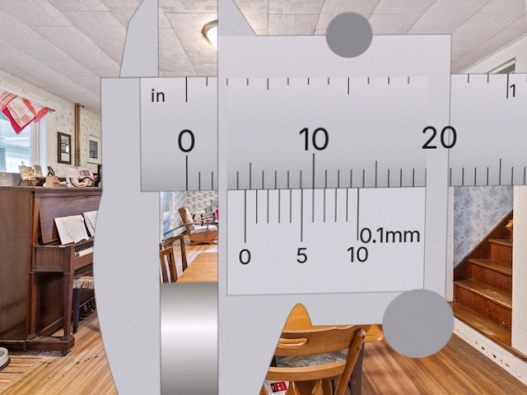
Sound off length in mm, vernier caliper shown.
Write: 4.6 mm
